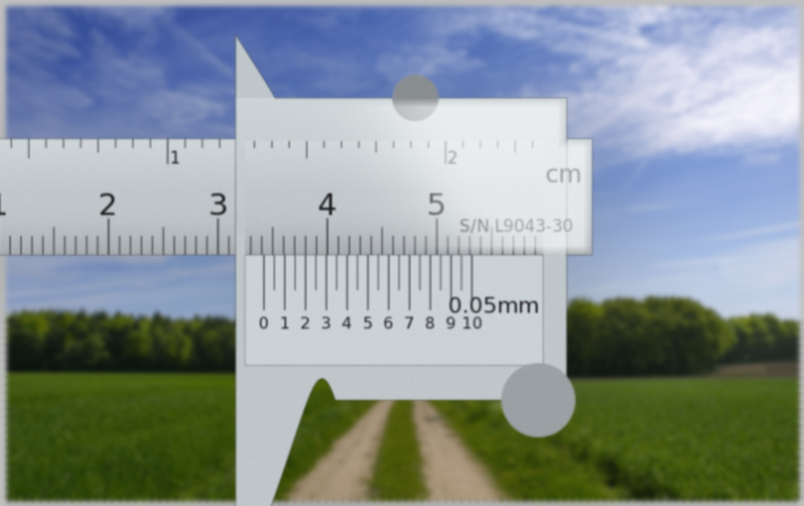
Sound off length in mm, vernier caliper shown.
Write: 34.2 mm
